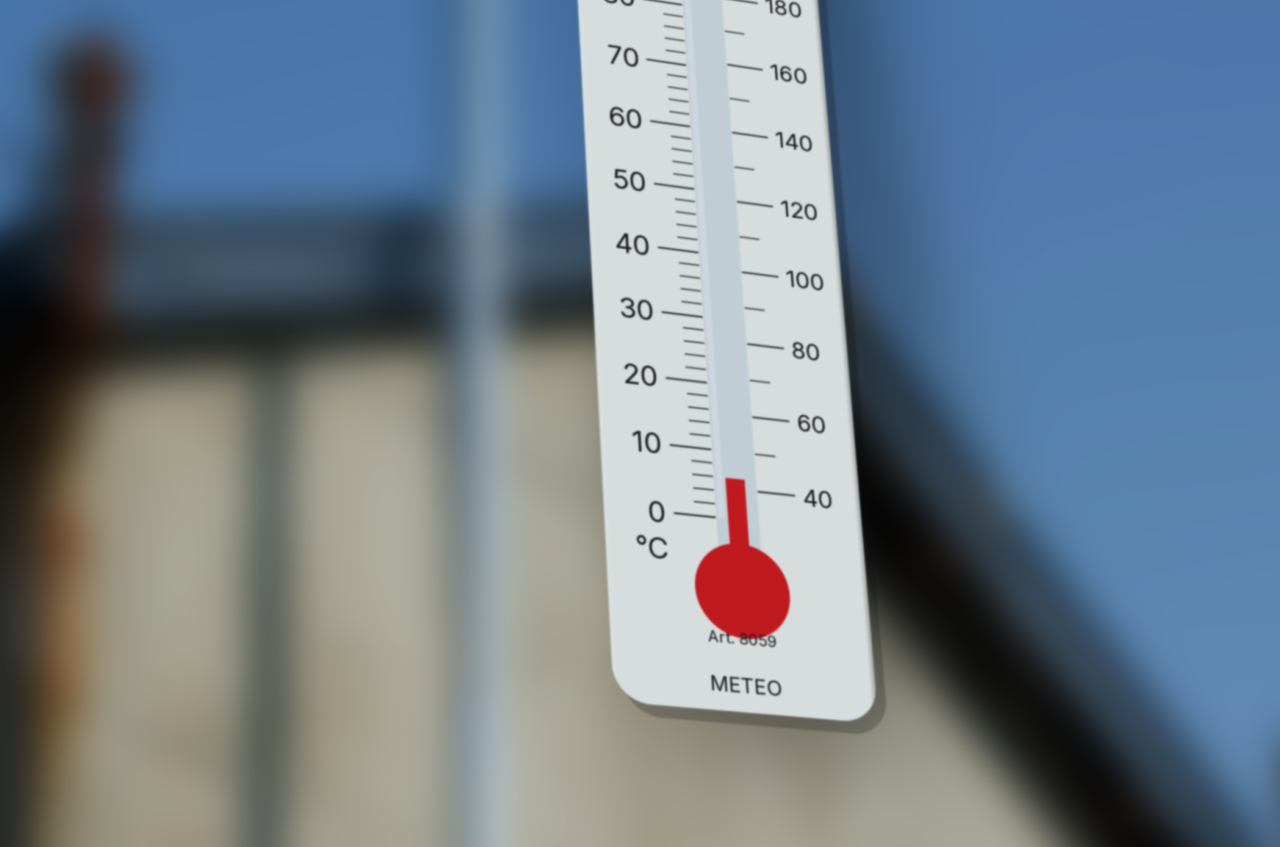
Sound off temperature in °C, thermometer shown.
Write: 6 °C
